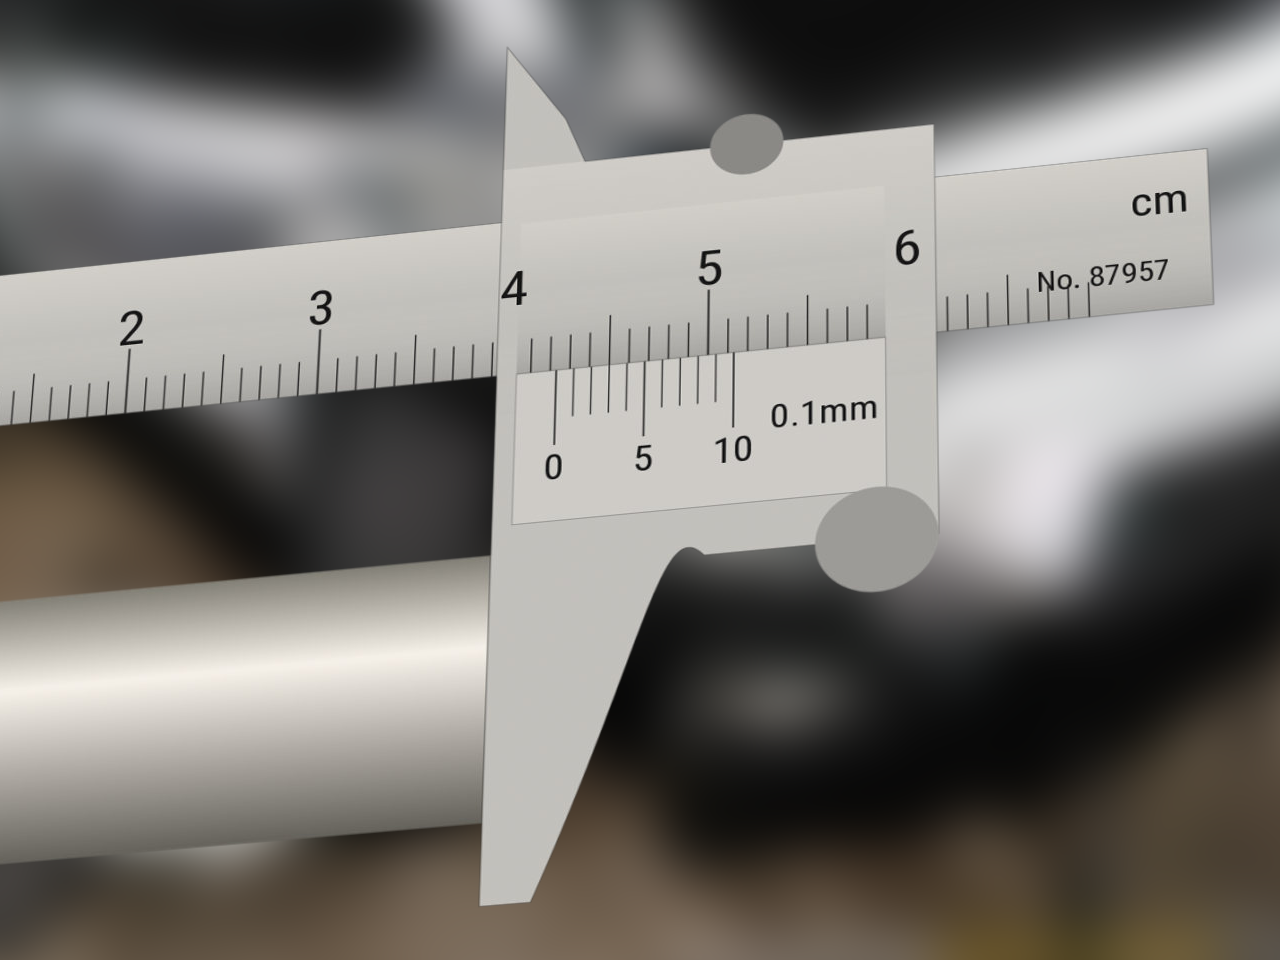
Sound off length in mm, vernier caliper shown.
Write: 42.3 mm
